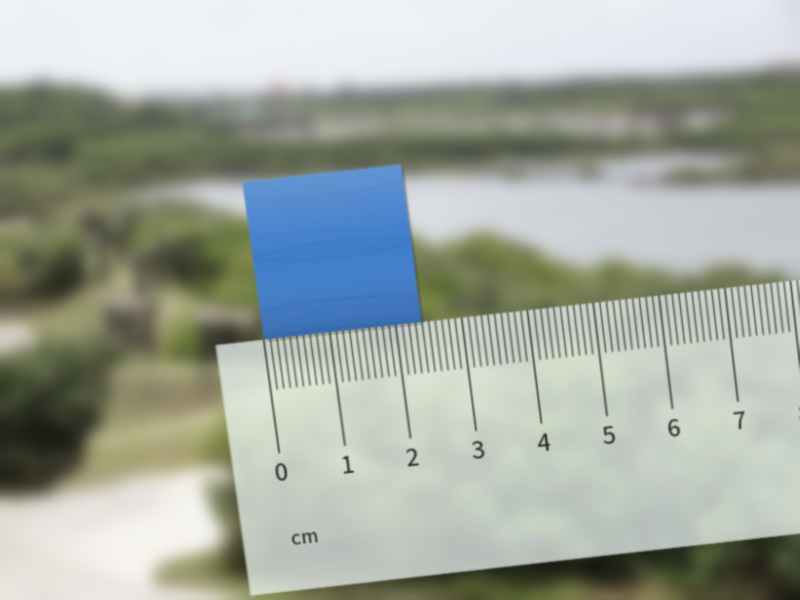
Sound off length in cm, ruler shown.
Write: 2.4 cm
